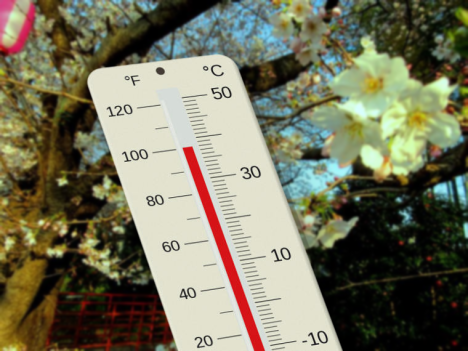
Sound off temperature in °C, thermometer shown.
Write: 38 °C
